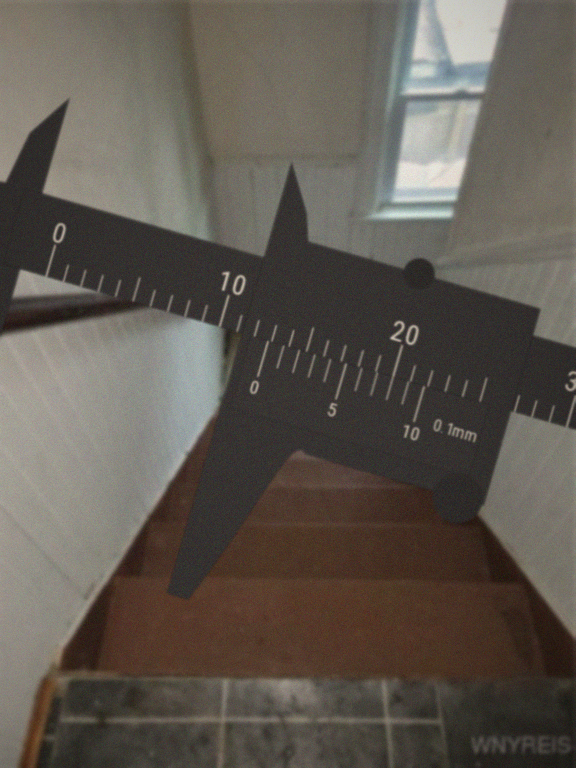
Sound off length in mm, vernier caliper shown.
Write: 12.8 mm
